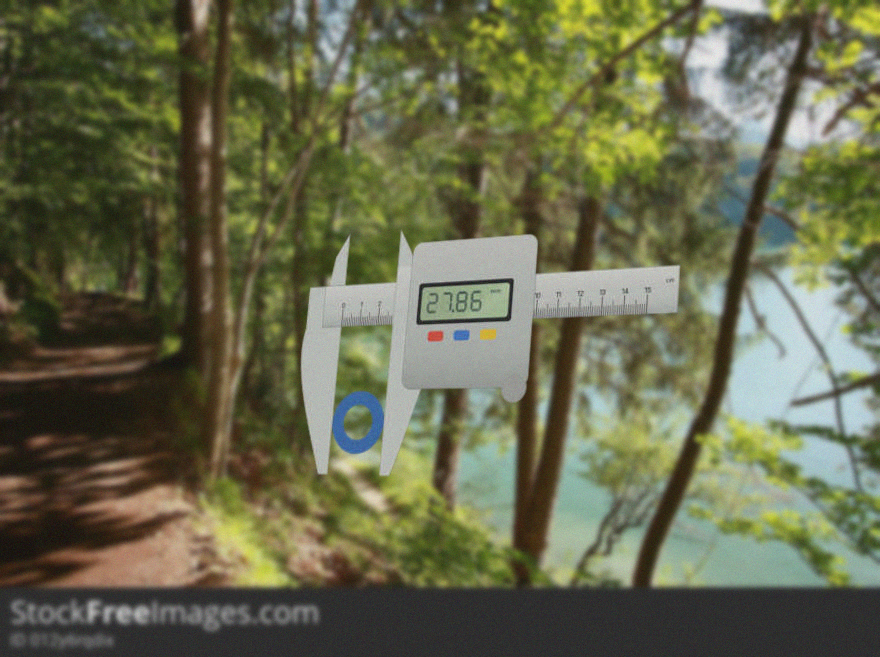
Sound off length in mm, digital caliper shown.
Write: 27.86 mm
